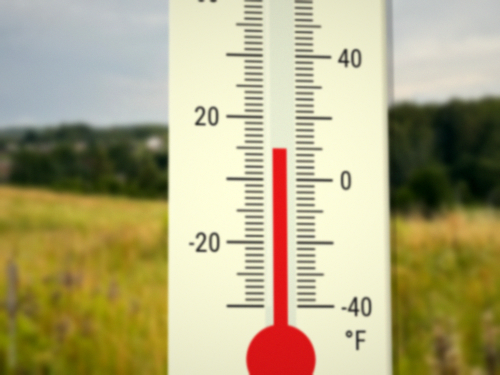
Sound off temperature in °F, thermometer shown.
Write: 10 °F
